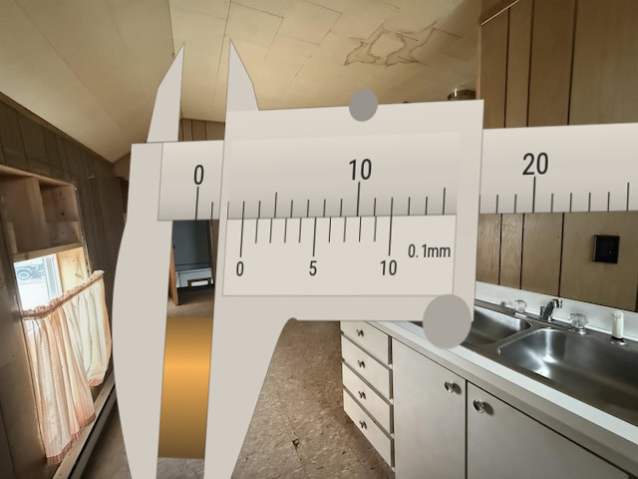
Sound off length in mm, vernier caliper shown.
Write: 3.0 mm
